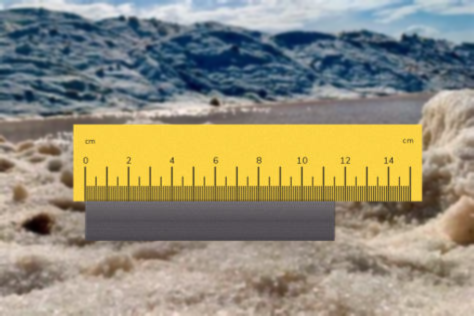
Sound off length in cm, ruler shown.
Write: 11.5 cm
